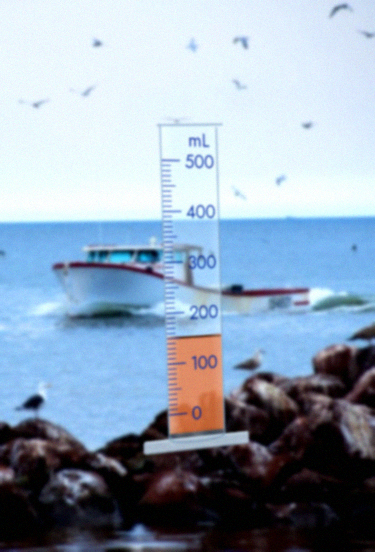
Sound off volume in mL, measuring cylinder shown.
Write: 150 mL
